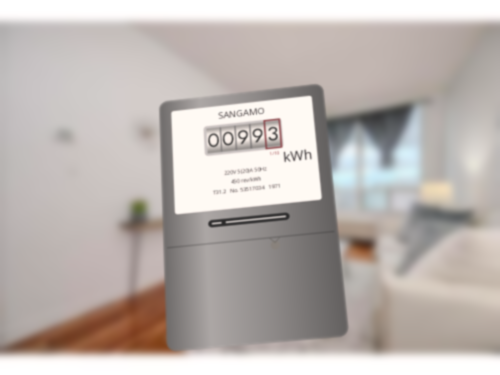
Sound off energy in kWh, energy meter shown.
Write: 99.3 kWh
